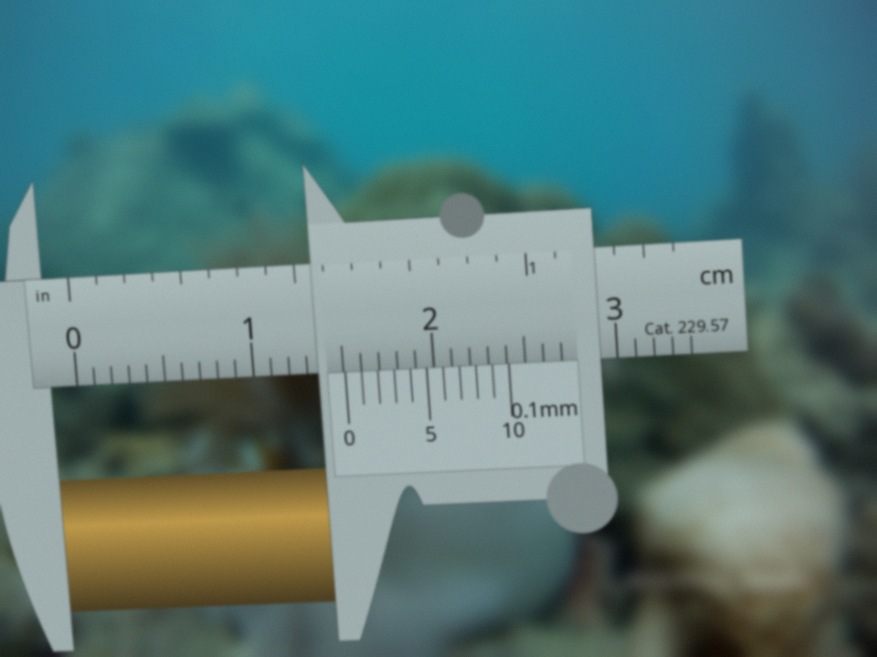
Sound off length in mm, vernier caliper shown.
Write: 15.1 mm
